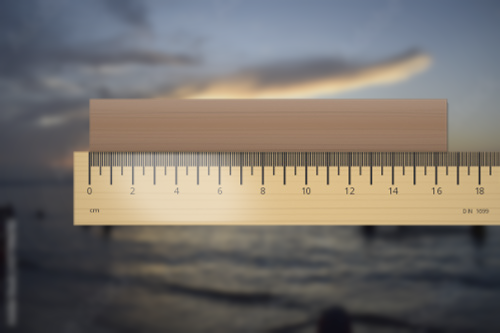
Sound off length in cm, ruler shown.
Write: 16.5 cm
